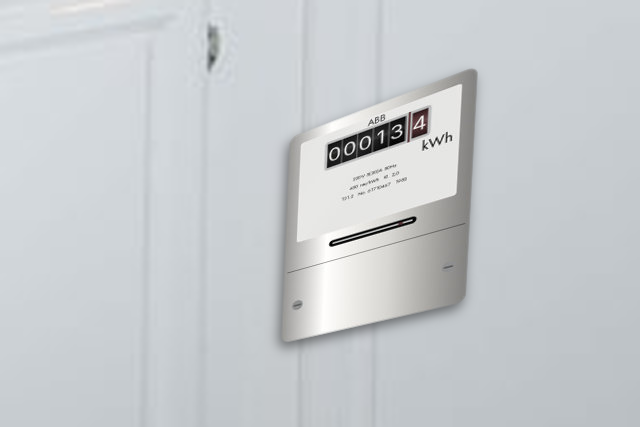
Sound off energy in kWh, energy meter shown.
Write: 13.4 kWh
